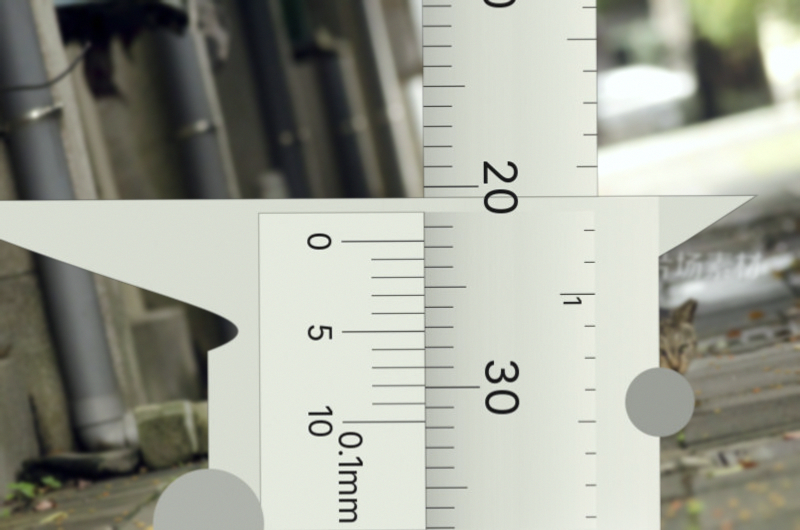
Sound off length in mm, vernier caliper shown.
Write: 22.7 mm
